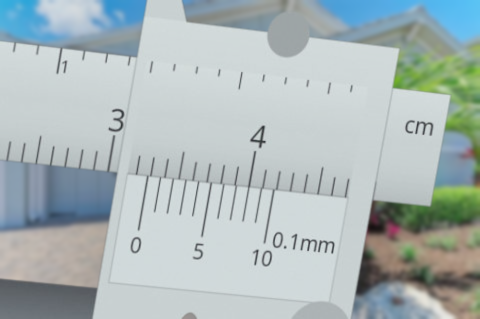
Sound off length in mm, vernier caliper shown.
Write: 32.8 mm
